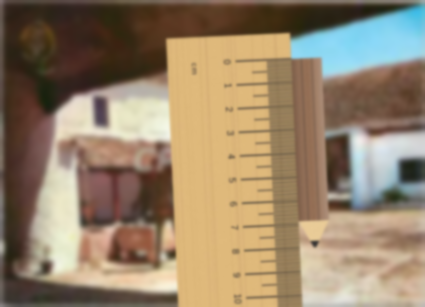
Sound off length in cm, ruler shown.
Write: 8 cm
